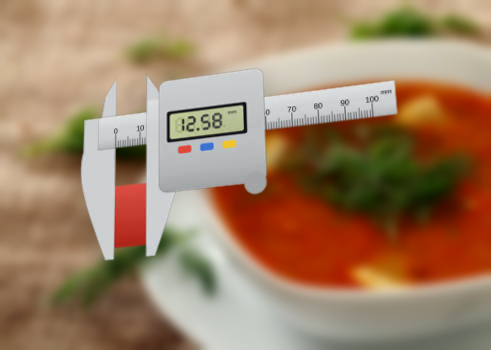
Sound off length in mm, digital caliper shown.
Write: 12.58 mm
